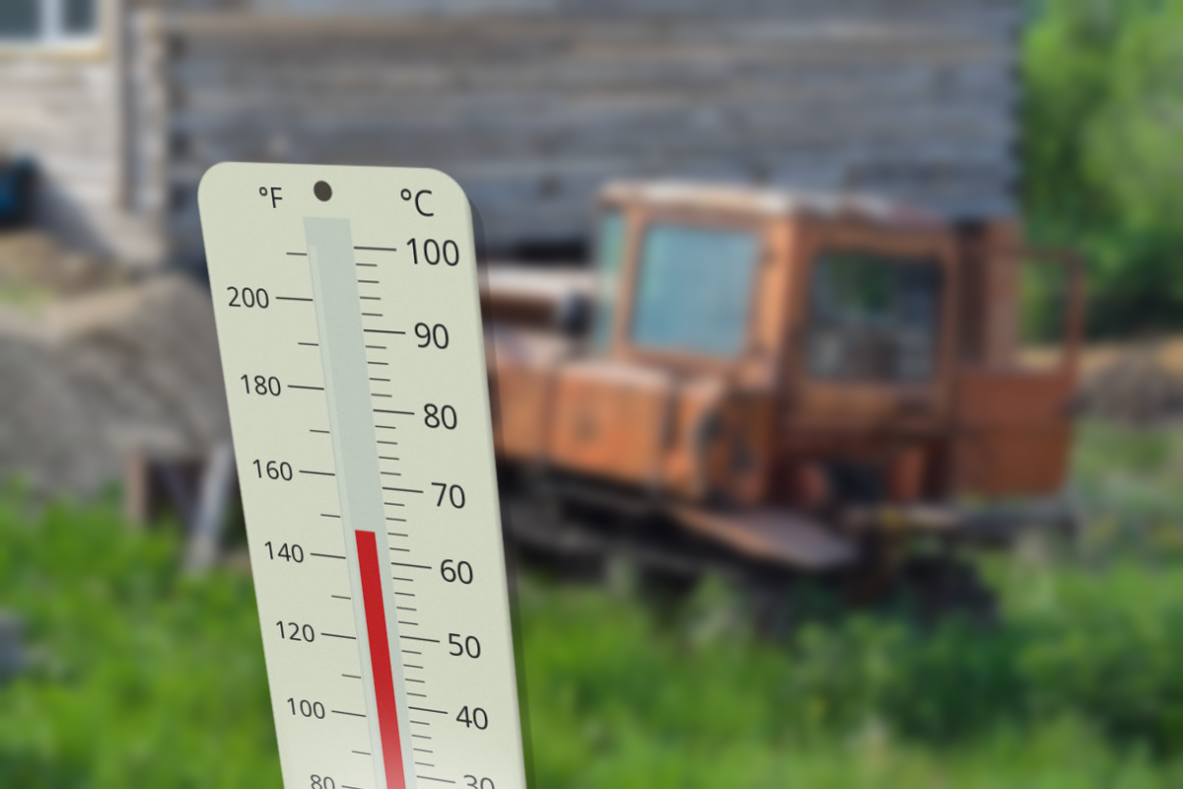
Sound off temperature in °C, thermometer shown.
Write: 64 °C
